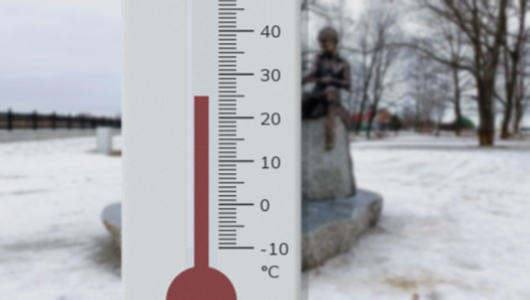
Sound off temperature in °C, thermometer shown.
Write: 25 °C
